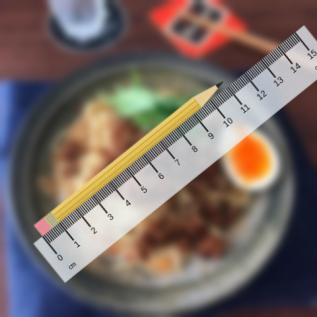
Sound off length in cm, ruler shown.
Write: 11 cm
